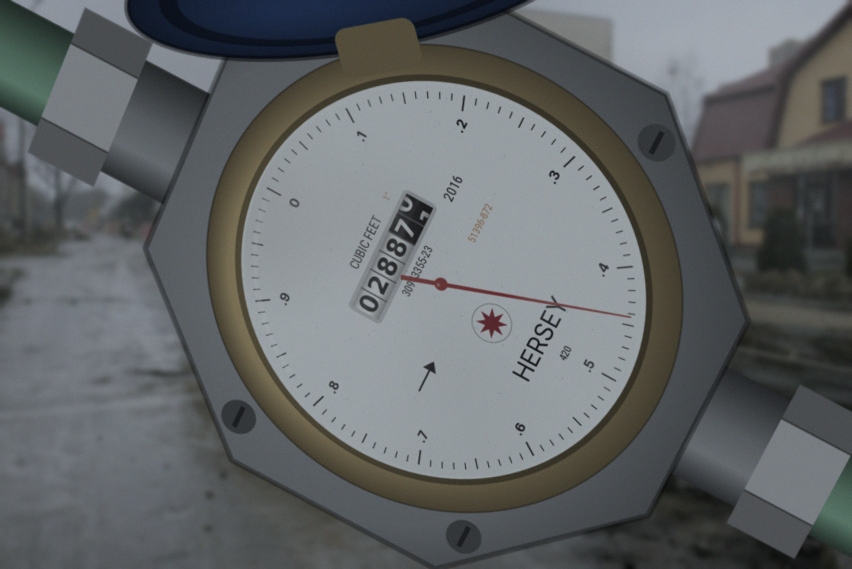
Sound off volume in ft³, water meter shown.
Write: 28870.44 ft³
